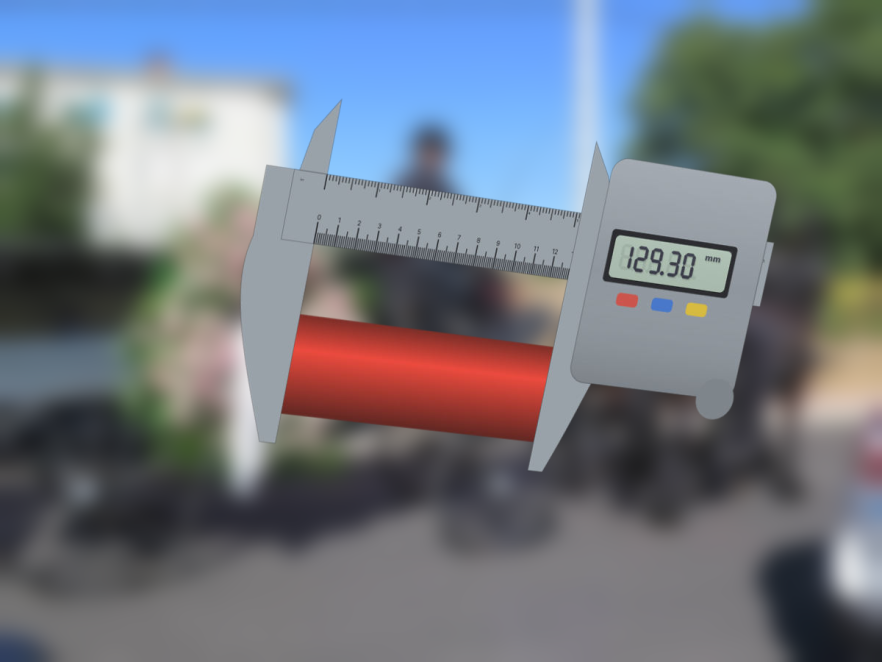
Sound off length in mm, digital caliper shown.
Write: 129.30 mm
